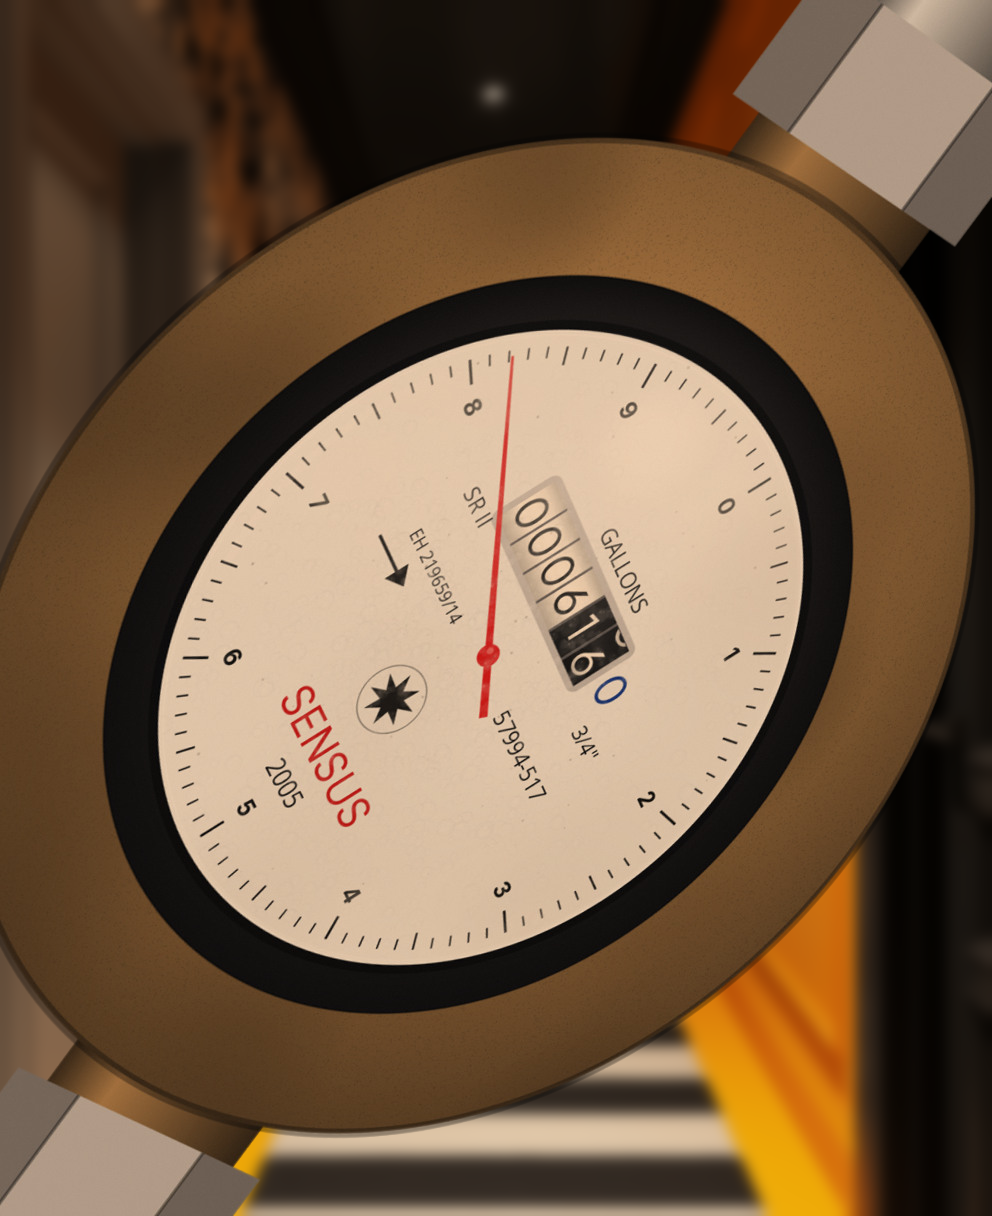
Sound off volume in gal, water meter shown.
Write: 6158.2 gal
